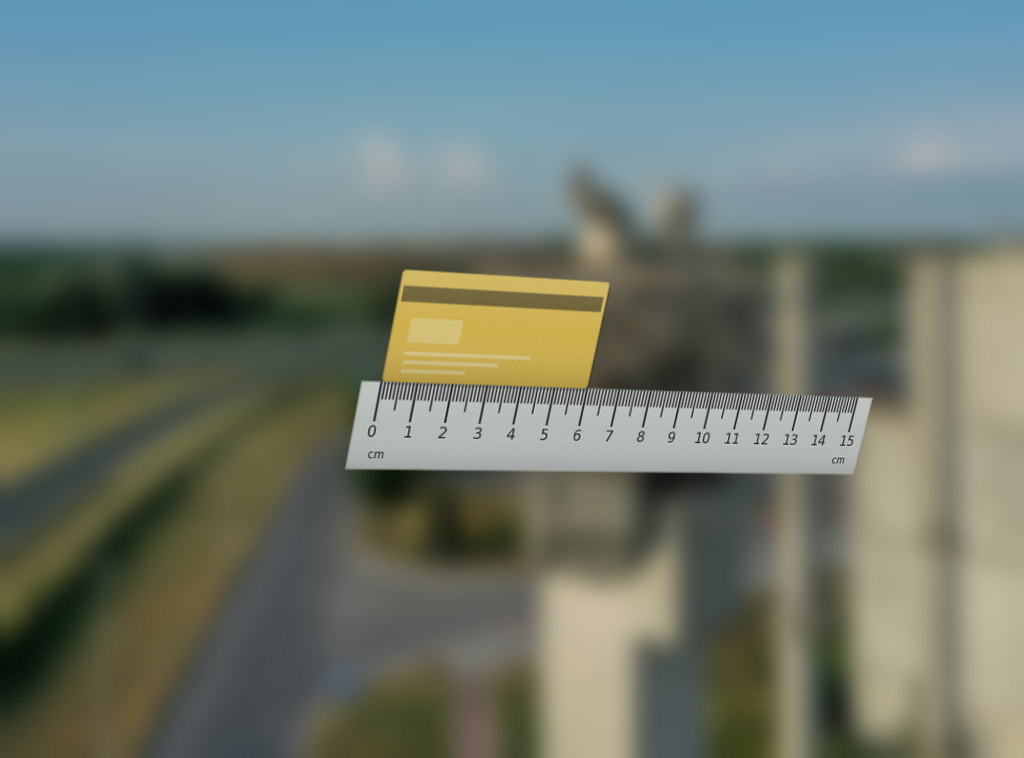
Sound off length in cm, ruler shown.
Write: 6 cm
